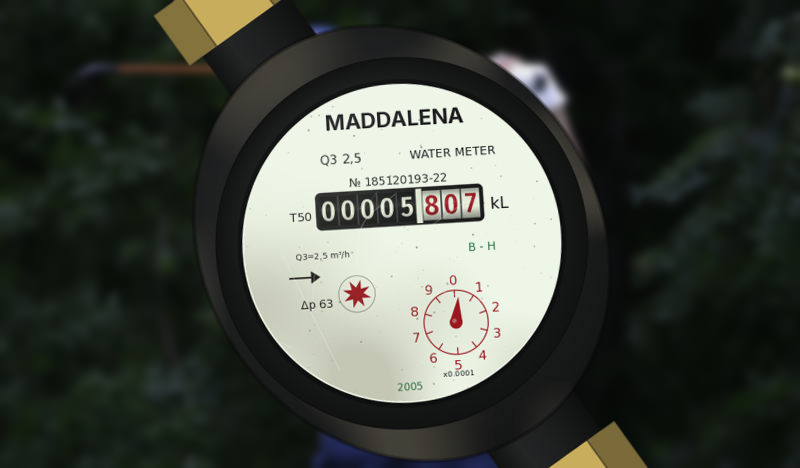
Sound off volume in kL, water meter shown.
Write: 5.8070 kL
